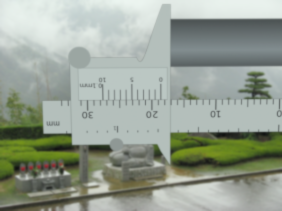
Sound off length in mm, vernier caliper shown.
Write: 18.6 mm
